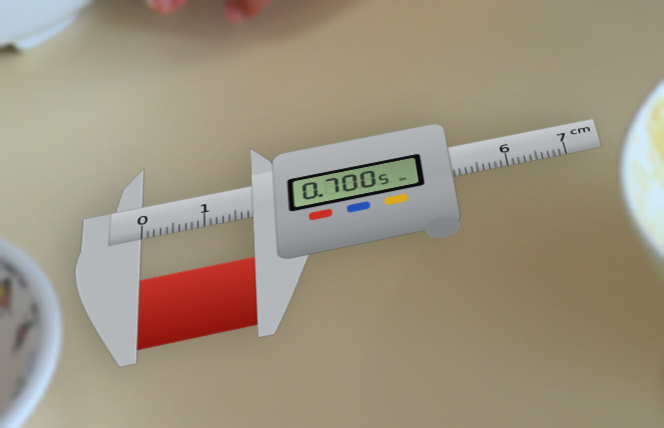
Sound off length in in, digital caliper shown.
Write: 0.7005 in
